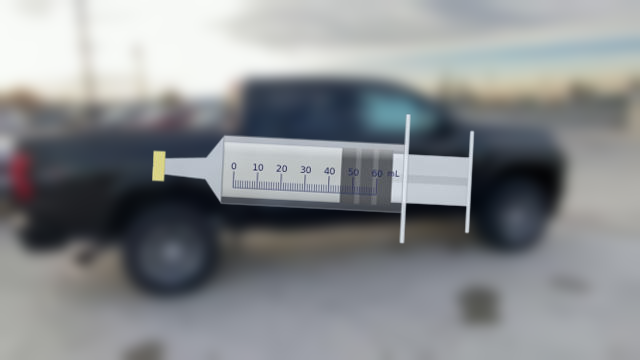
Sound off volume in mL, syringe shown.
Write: 45 mL
